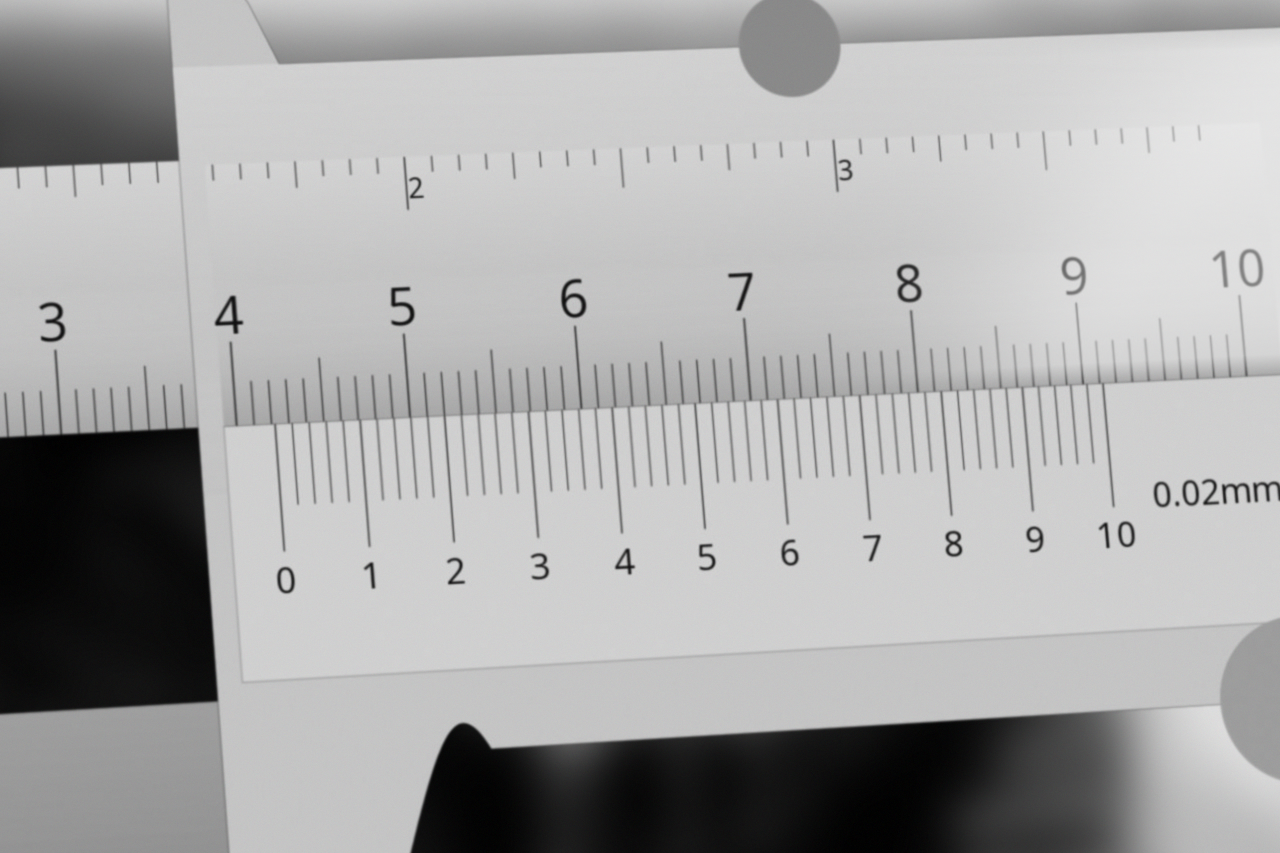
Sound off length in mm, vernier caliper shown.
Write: 42.2 mm
